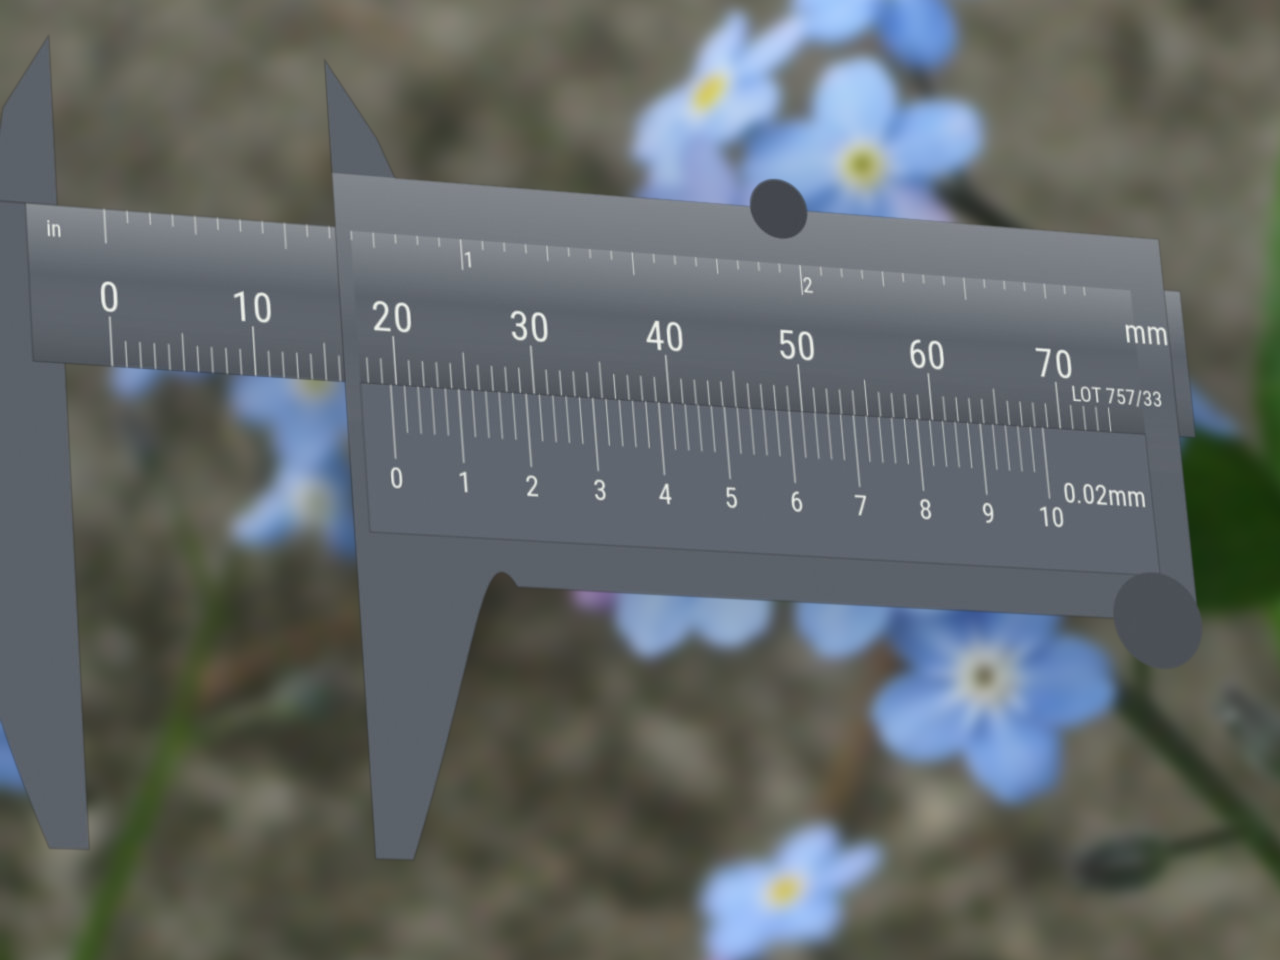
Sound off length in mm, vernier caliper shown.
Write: 19.6 mm
